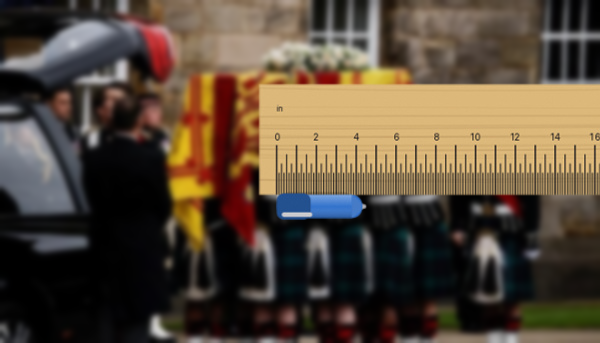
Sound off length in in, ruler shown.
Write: 4.5 in
